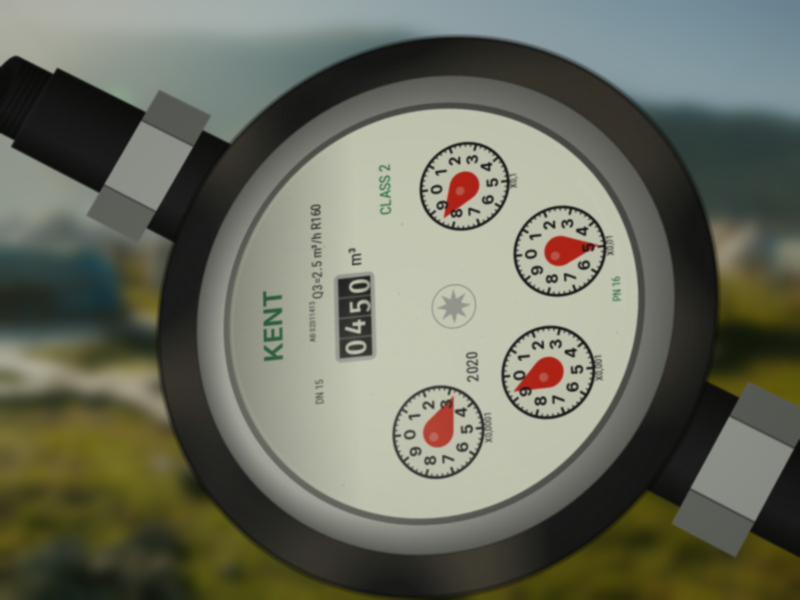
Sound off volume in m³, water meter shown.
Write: 449.8493 m³
